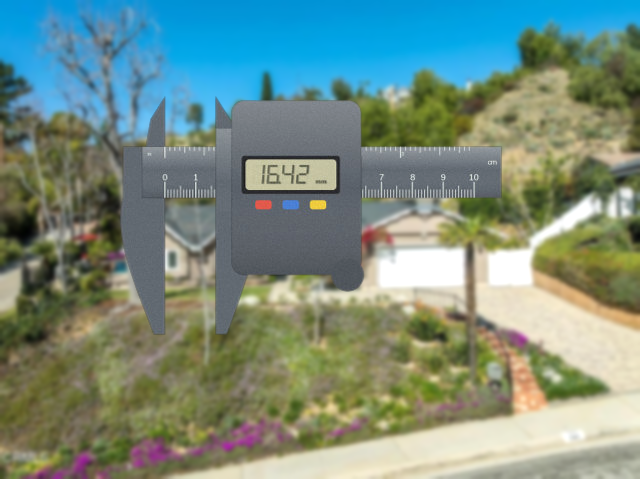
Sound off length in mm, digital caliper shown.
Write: 16.42 mm
